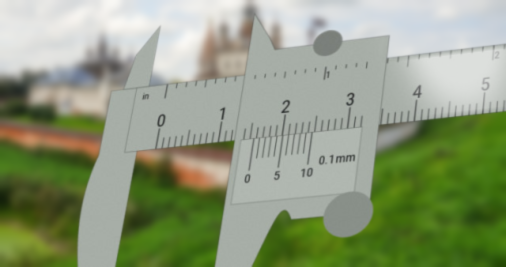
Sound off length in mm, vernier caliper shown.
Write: 15.6 mm
